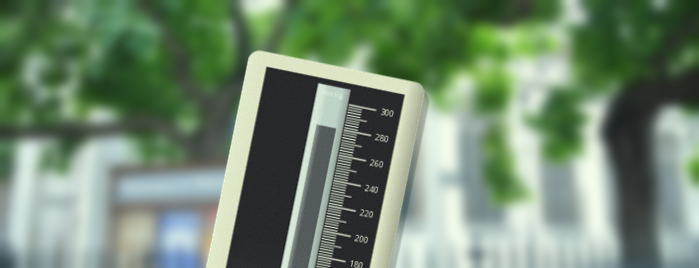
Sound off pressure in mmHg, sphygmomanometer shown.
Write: 280 mmHg
